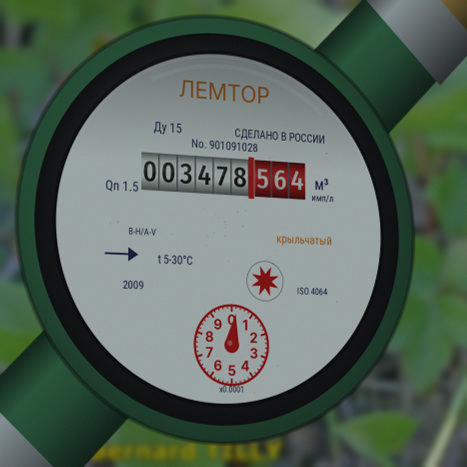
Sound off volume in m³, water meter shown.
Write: 3478.5640 m³
